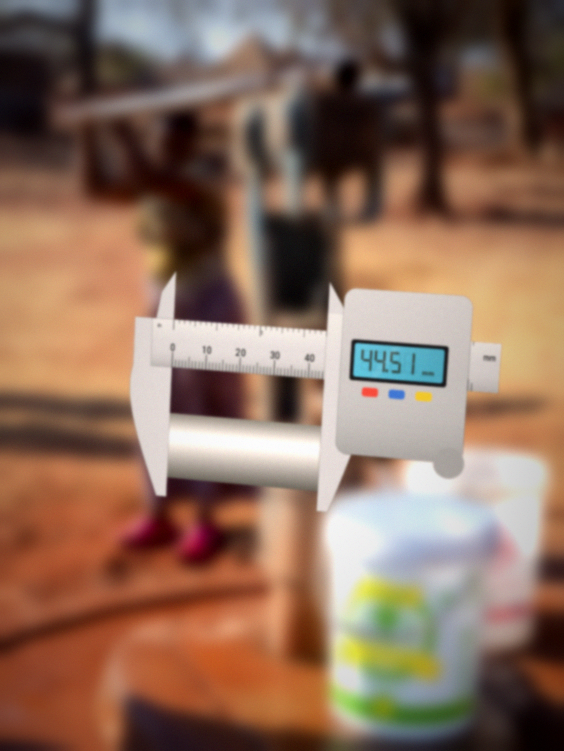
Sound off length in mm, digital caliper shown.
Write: 44.51 mm
